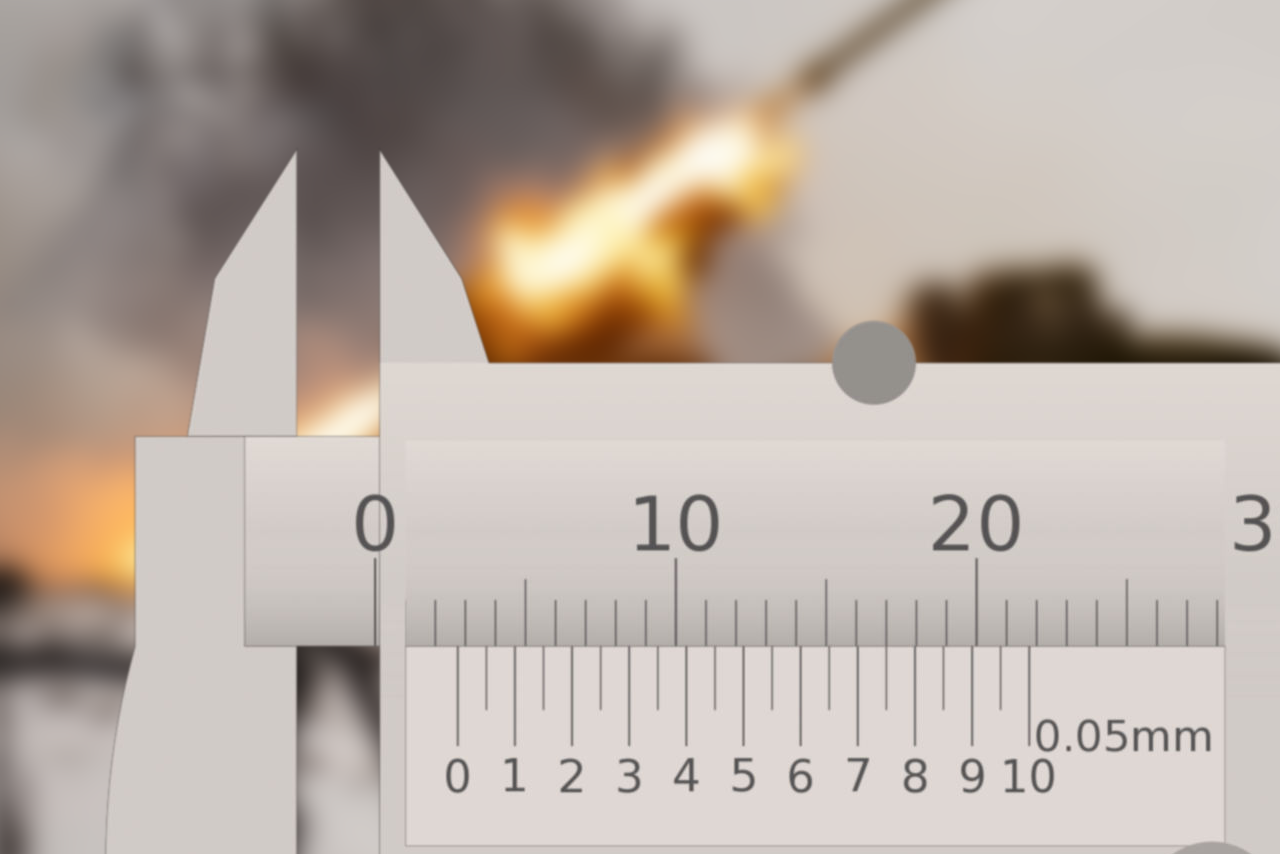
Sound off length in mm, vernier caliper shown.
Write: 2.75 mm
